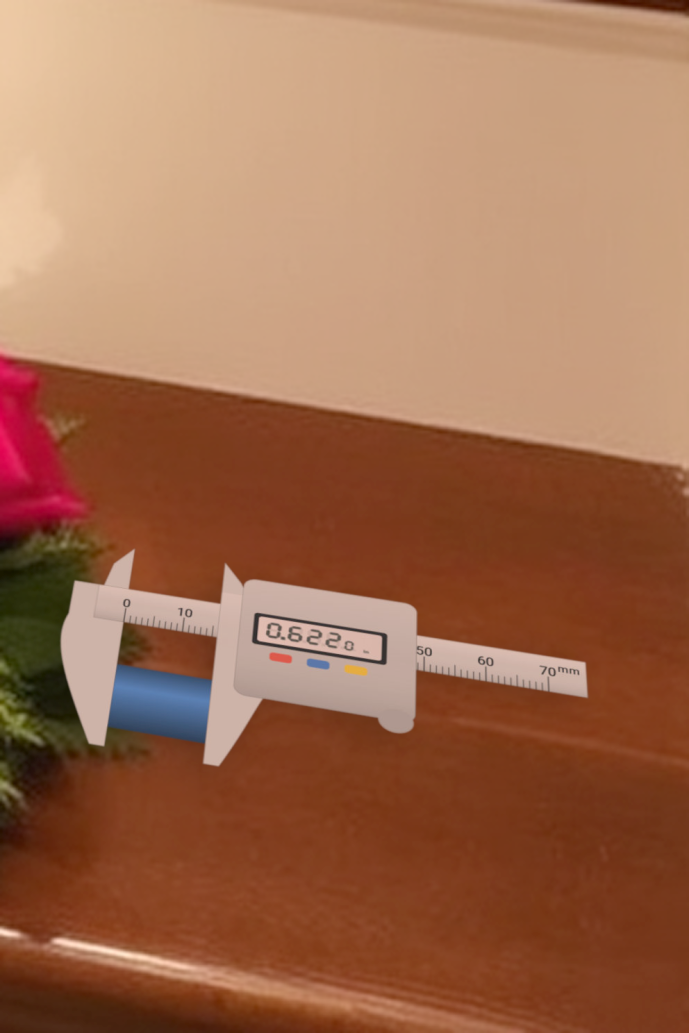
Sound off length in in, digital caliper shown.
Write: 0.6220 in
